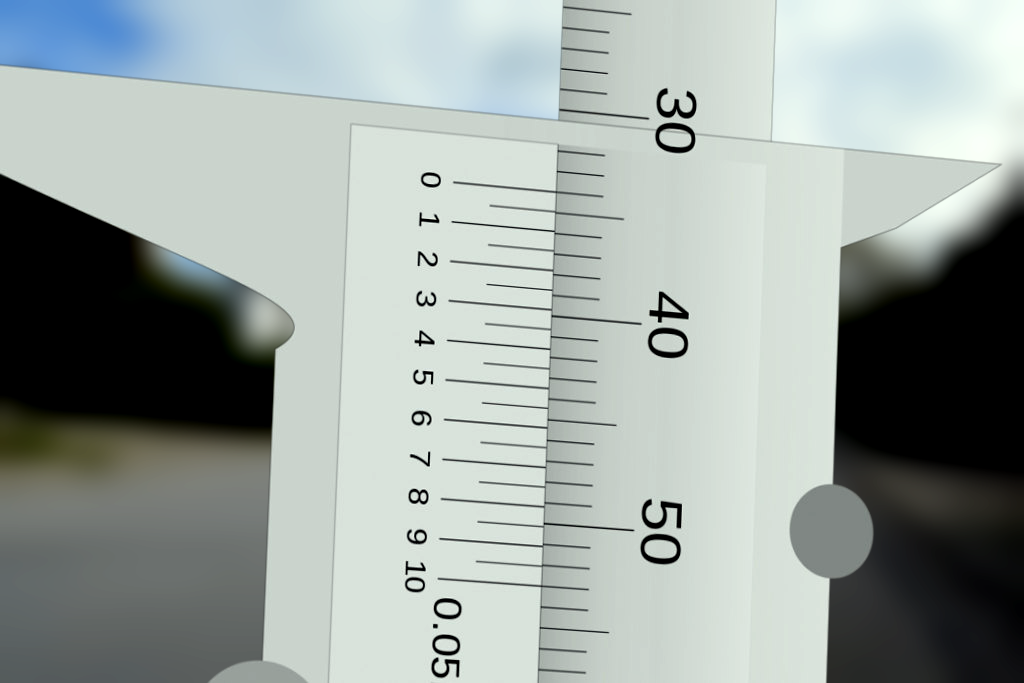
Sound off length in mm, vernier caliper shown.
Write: 34.0 mm
